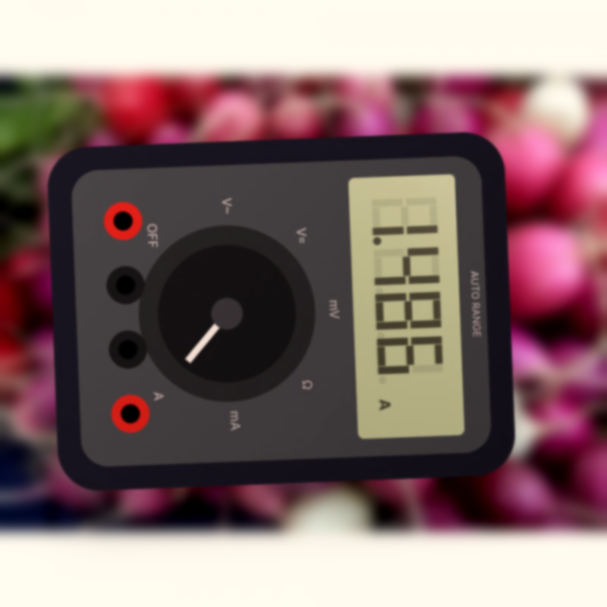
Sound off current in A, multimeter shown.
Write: 1.486 A
